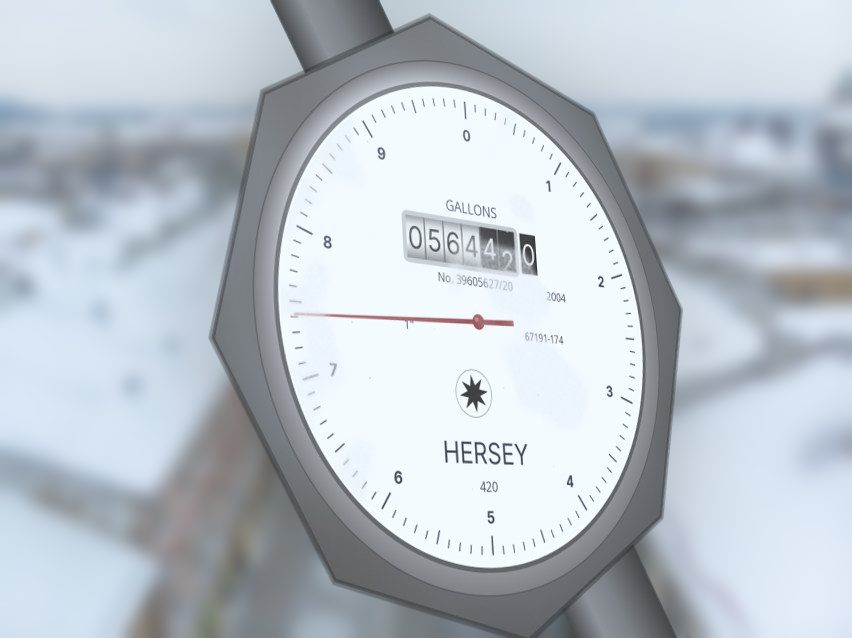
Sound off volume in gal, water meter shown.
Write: 564417.4 gal
